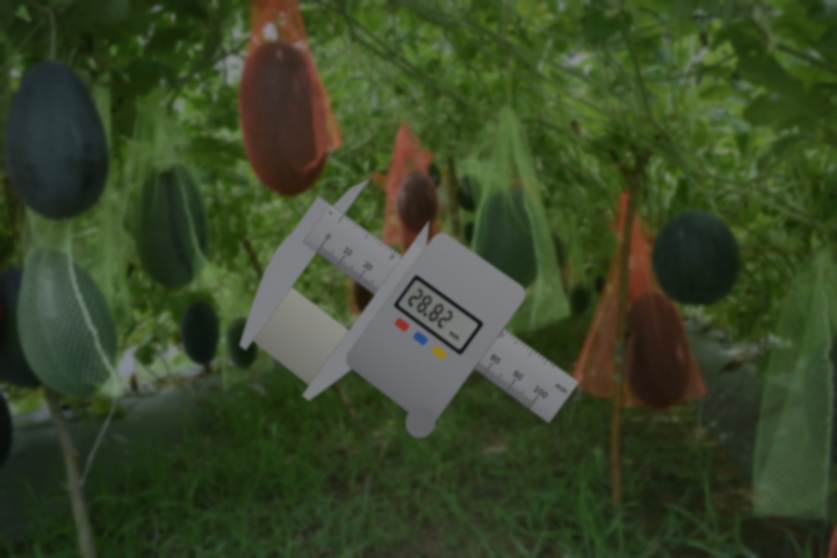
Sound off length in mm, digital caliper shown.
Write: 28.82 mm
